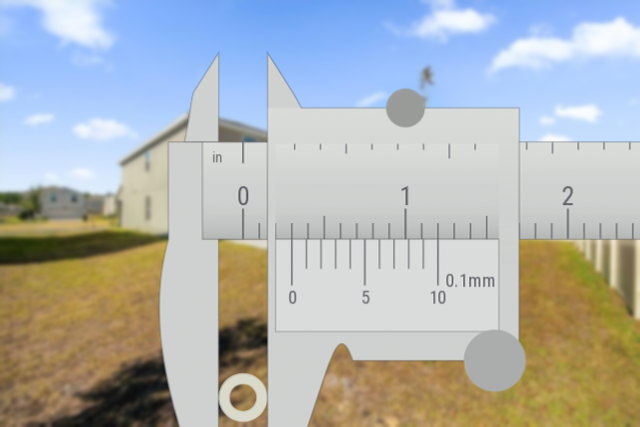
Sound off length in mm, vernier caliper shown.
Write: 3.0 mm
